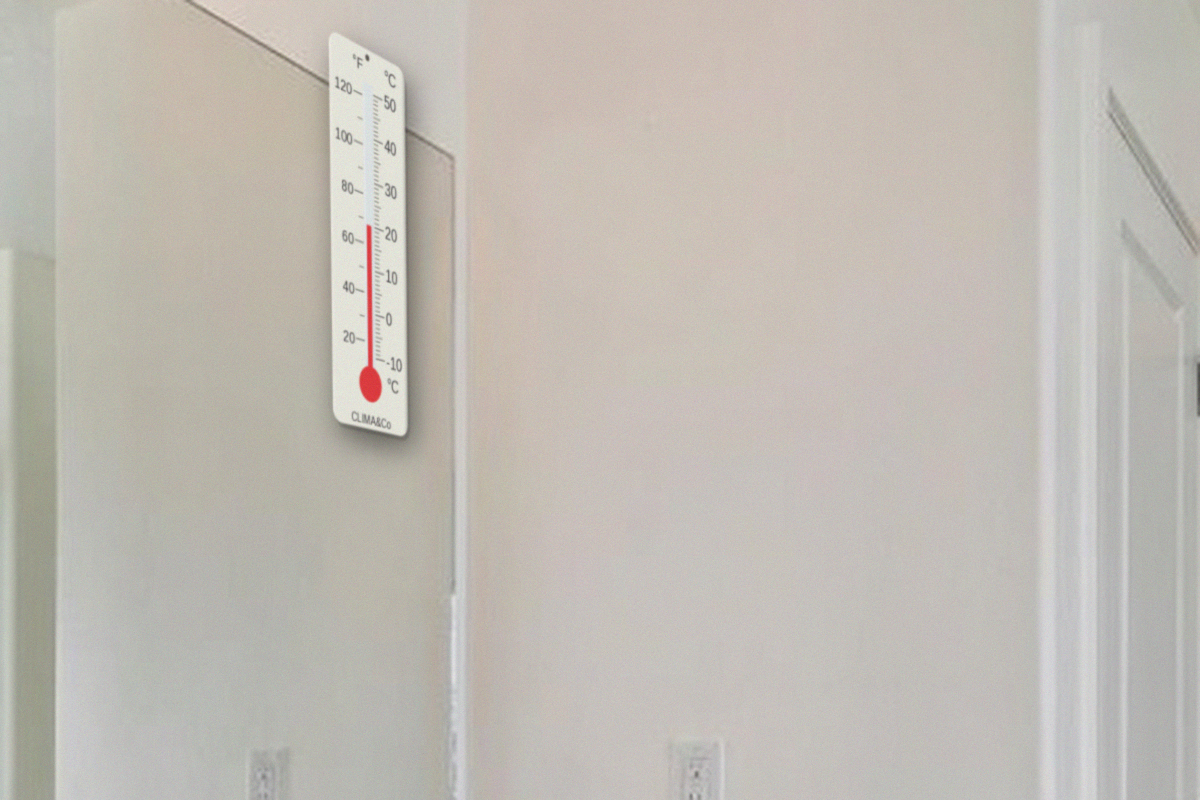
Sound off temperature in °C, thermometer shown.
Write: 20 °C
